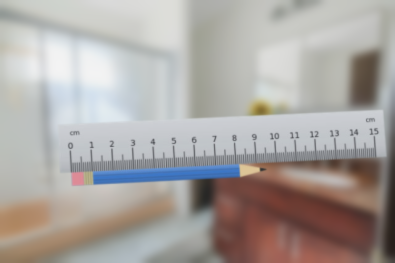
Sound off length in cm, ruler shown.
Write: 9.5 cm
